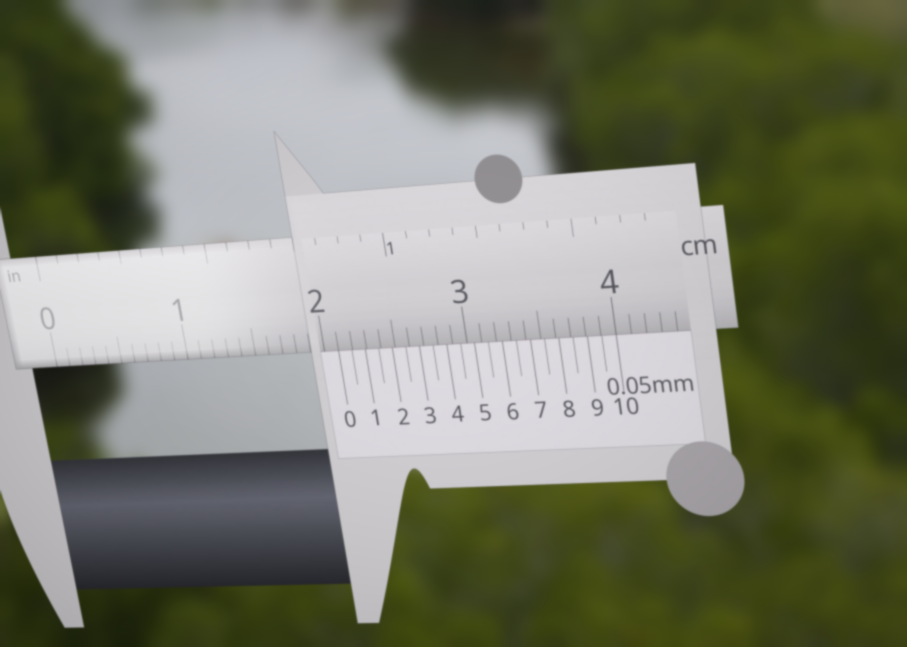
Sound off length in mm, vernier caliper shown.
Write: 21.0 mm
